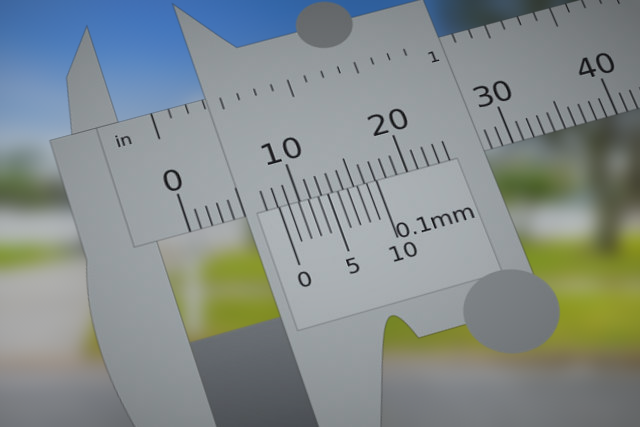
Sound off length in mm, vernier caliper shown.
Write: 8.1 mm
